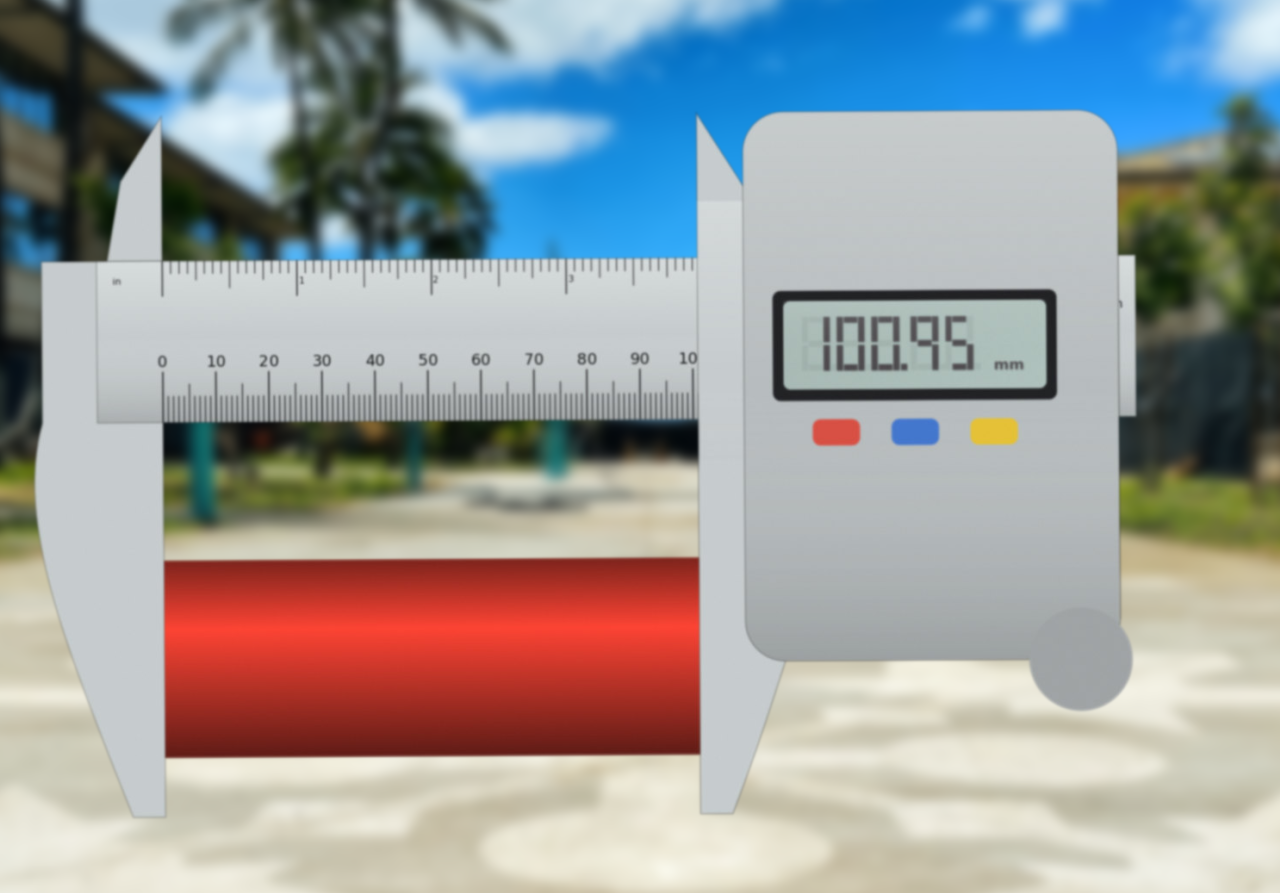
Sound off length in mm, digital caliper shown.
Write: 100.95 mm
